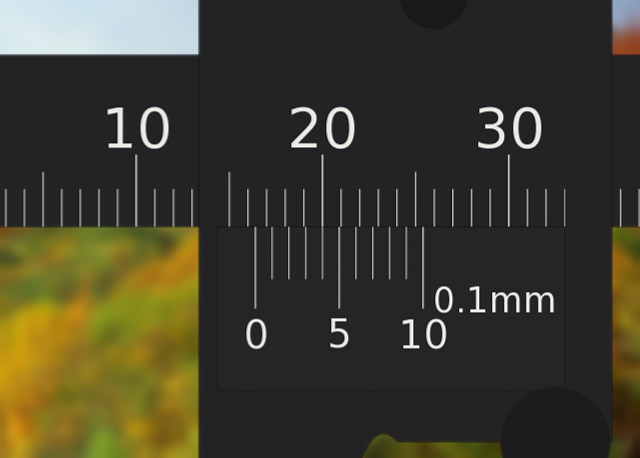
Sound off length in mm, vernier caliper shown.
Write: 16.4 mm
